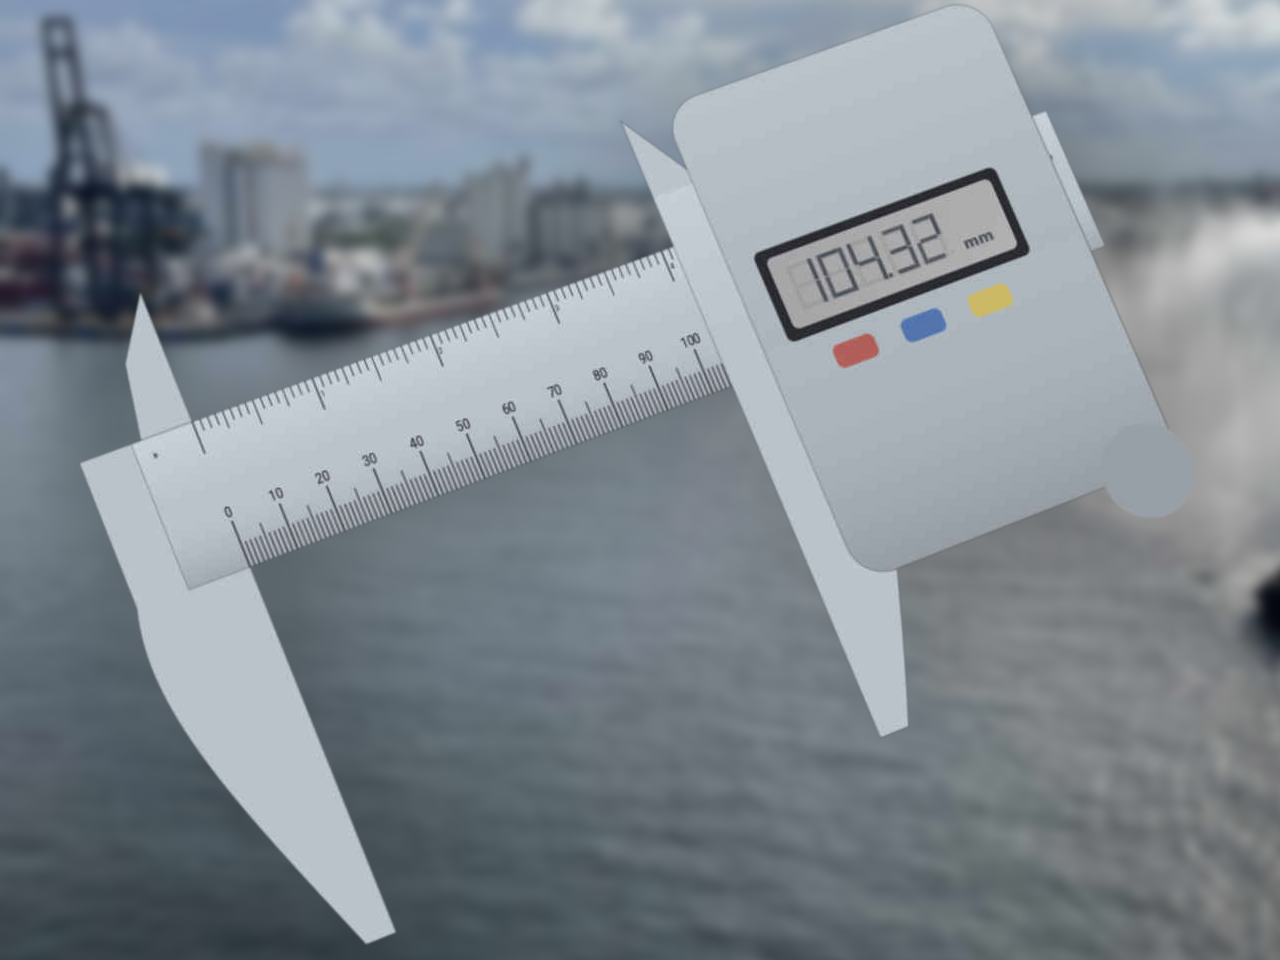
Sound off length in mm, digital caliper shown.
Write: 104.32 mm
